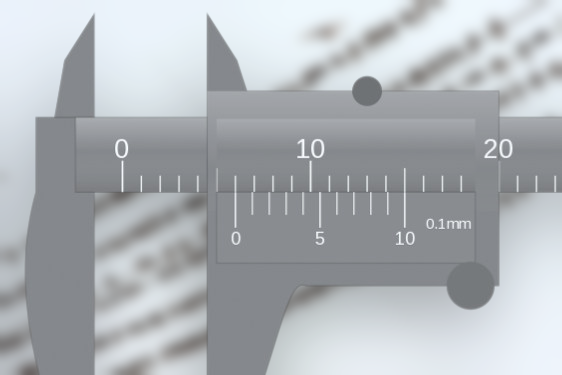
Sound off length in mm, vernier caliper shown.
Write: 6.0 mm
